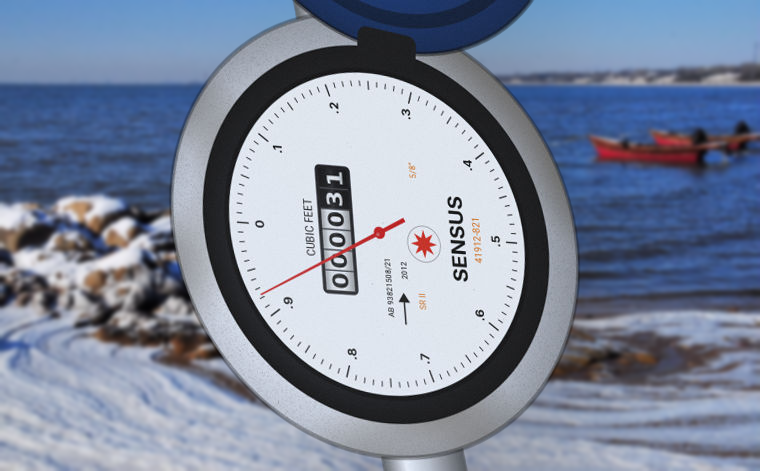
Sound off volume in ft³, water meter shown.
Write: 30.92 ft³
